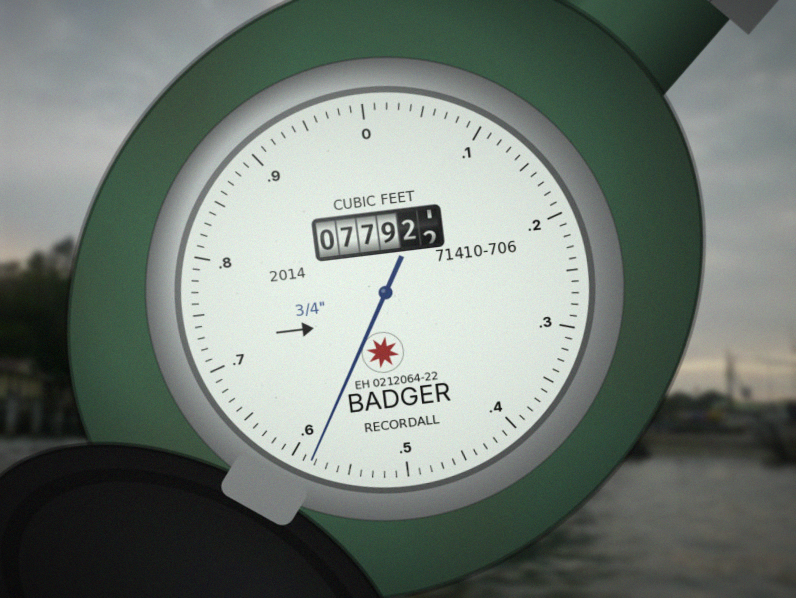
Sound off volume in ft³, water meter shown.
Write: 77921.58 ft³
